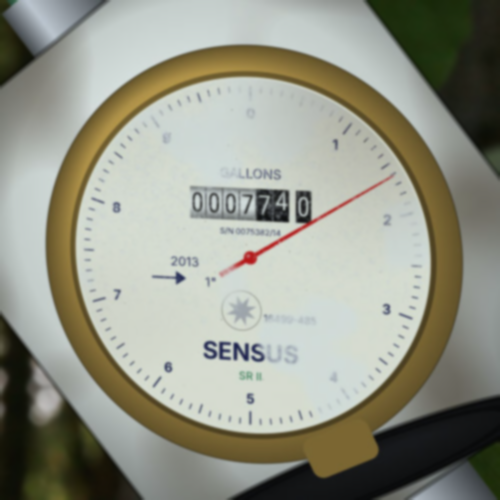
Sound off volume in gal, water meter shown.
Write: 7741.6 gal
